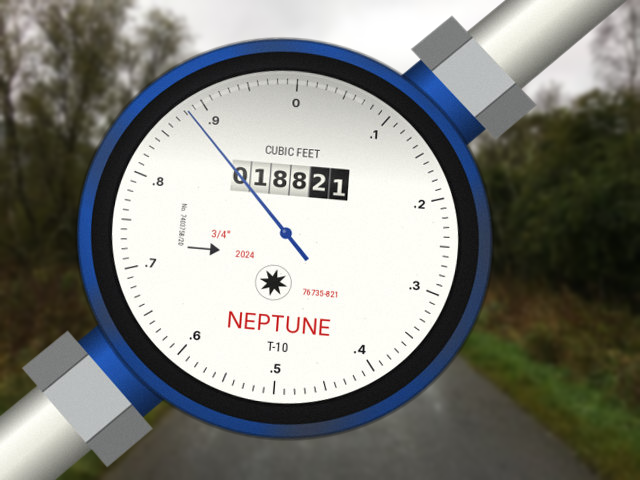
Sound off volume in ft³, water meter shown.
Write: 18820.88 ft³
